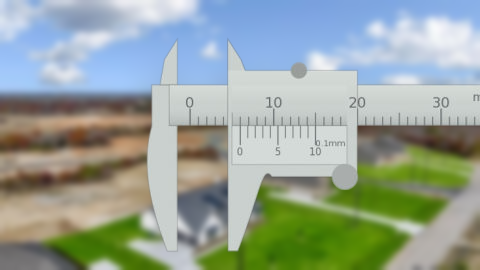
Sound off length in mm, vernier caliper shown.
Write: 6.0 mm
